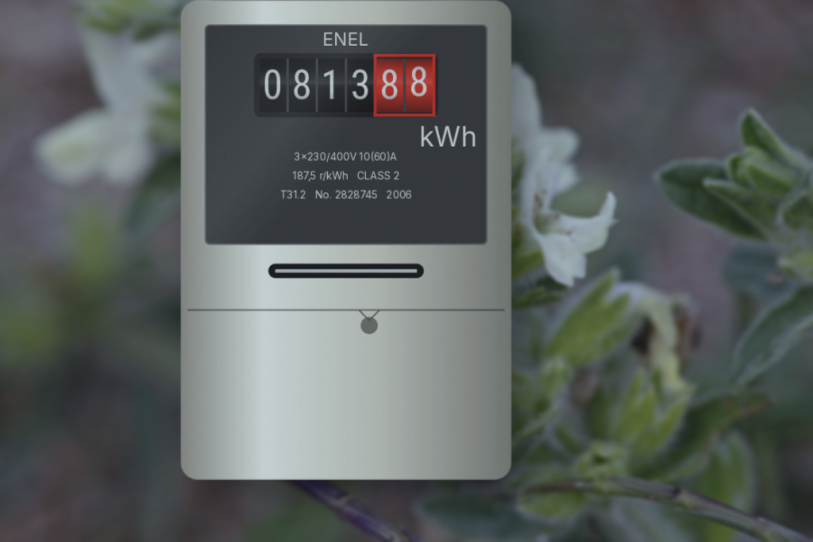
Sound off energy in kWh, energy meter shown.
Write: 813.88 kWh
